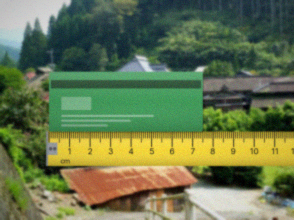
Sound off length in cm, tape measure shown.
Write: 7.5 cm
